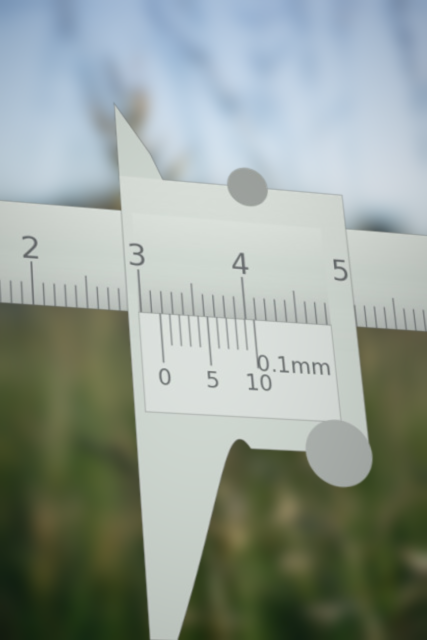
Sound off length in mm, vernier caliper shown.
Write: 31.8 mm
